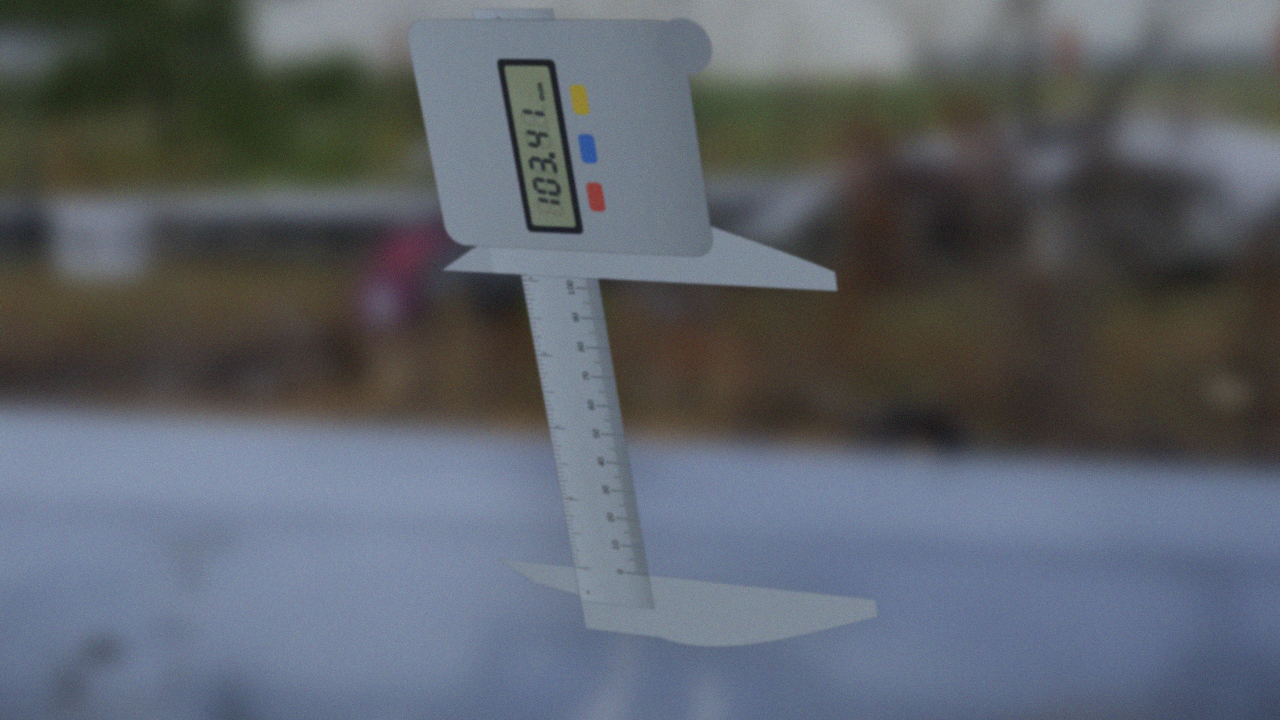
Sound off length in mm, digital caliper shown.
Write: 103.41 mm
